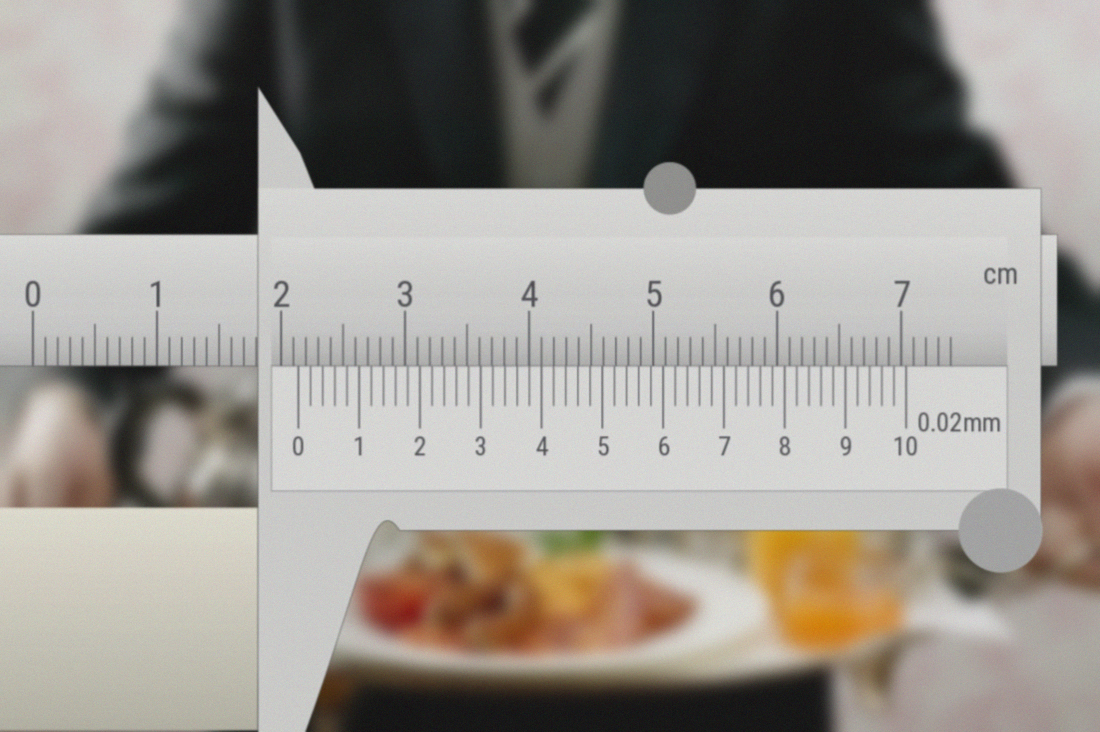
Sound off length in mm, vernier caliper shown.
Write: 21.4 mm
